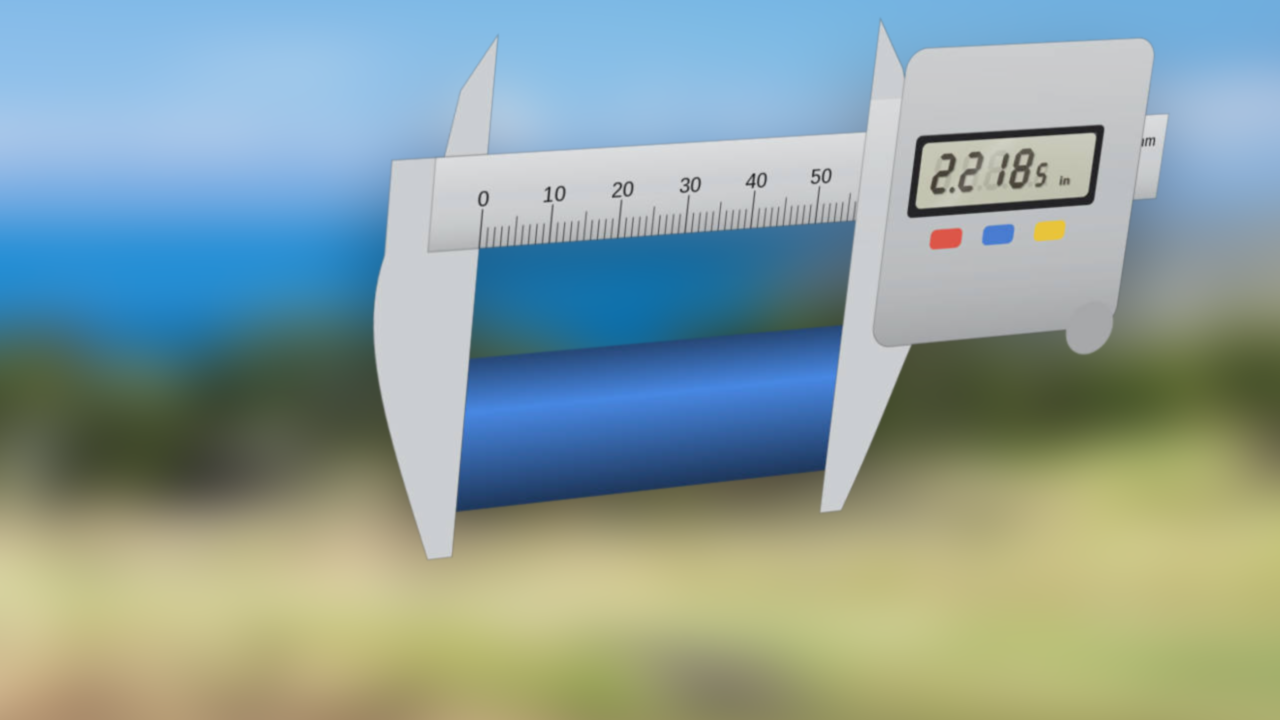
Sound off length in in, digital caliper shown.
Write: 2.2185 in
